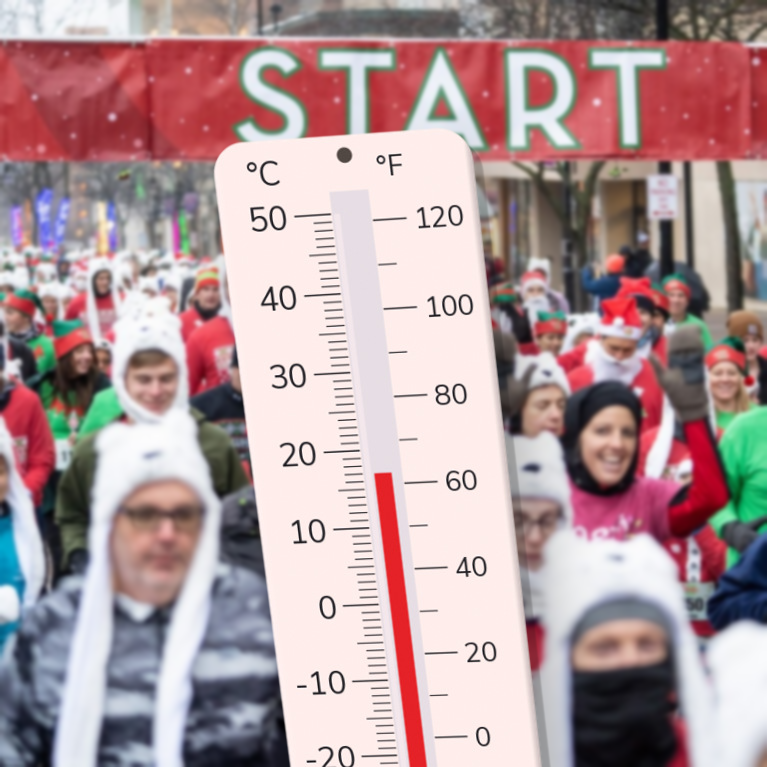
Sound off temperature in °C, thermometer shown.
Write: 17 °C
